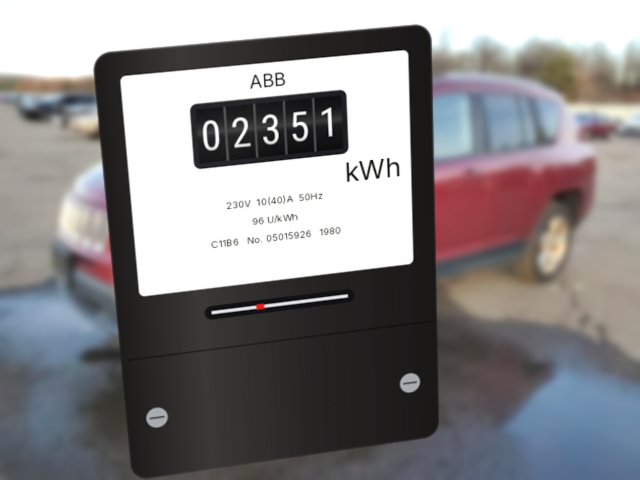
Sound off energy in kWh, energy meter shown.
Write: 2351 kWh
